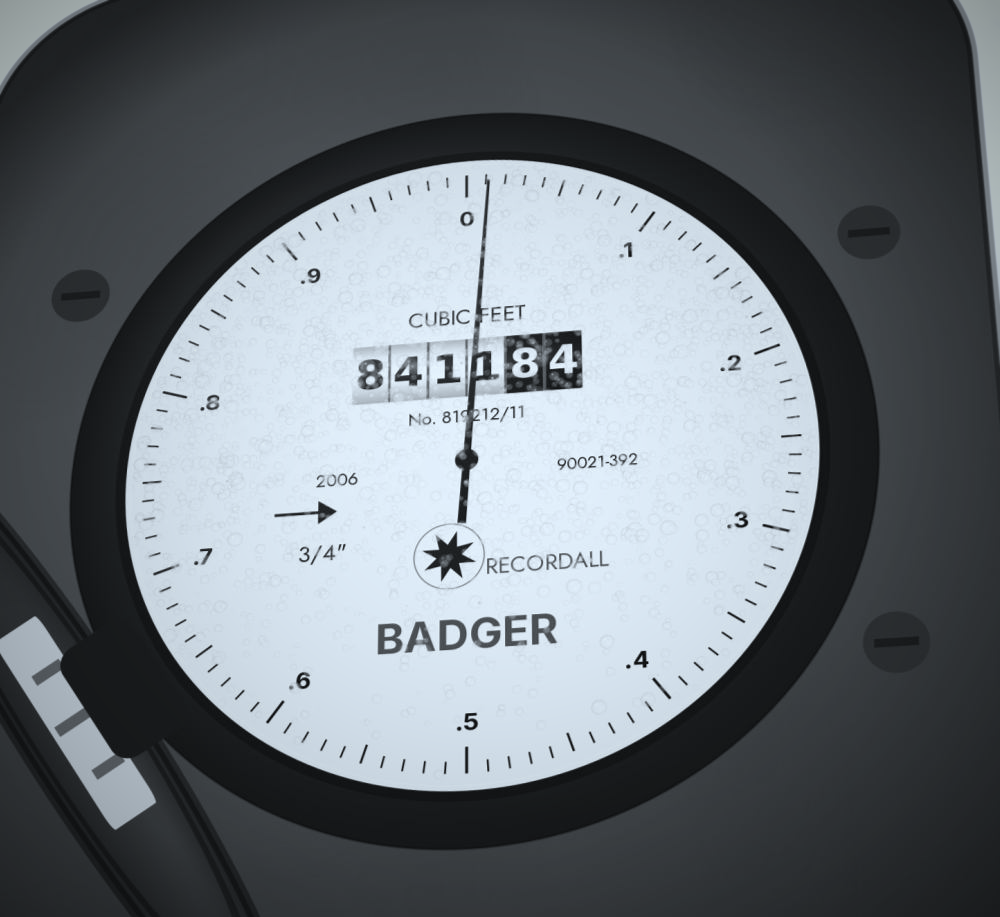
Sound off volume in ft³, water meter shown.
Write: 841184.01 ft³
